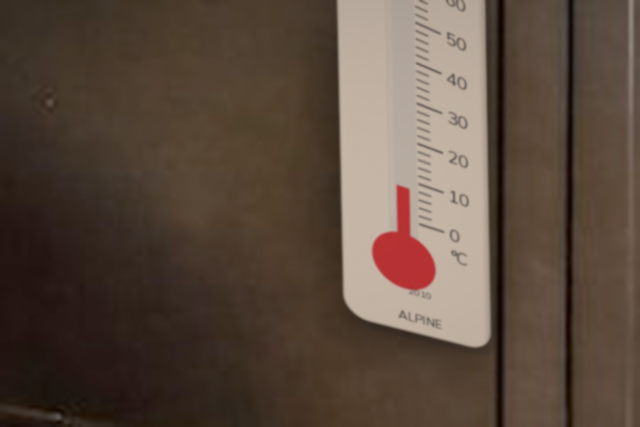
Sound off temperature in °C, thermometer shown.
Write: 8 °C
